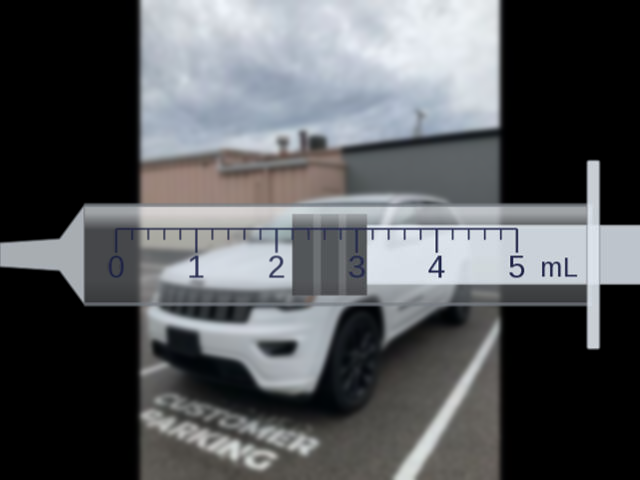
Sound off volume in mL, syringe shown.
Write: 2.2 mL
